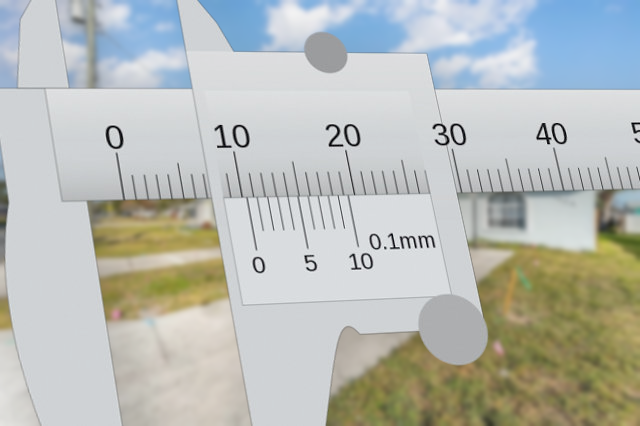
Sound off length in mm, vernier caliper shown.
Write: 10.4 mm
